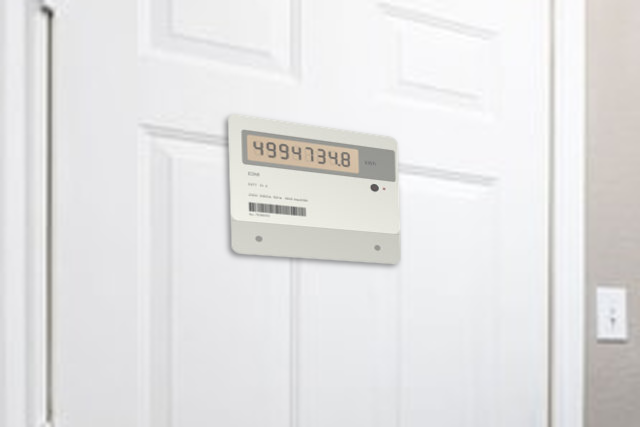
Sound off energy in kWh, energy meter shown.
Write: 4994734.8 kWh
